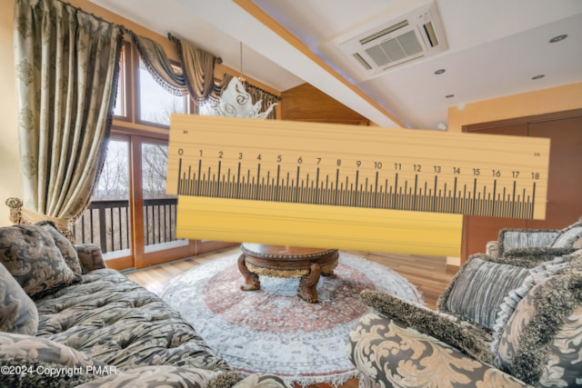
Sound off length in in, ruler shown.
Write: 14.5 in
